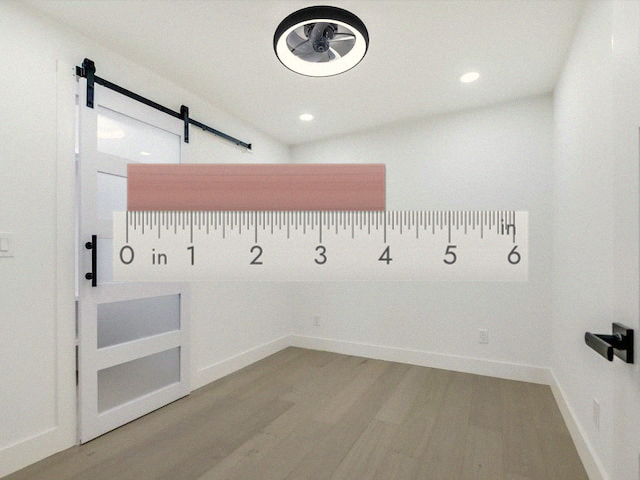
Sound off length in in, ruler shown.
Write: 4 in
